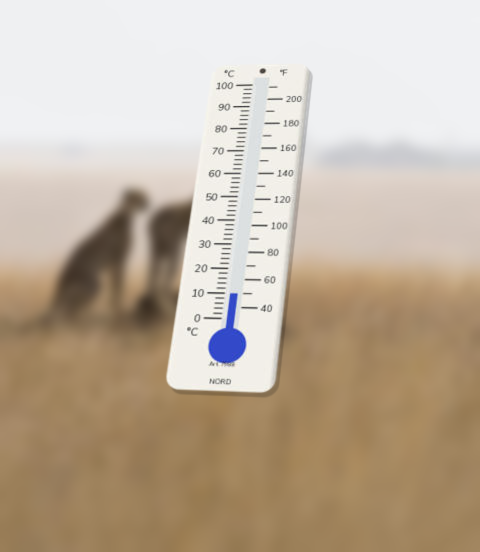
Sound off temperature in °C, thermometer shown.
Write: 10 °C
